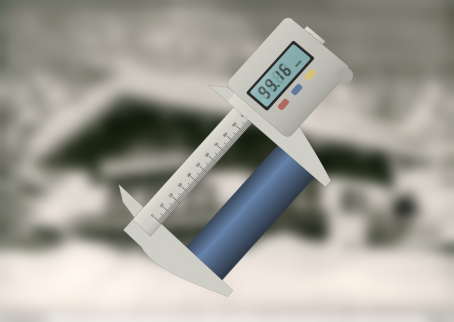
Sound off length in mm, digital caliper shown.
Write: 99.16 mm
